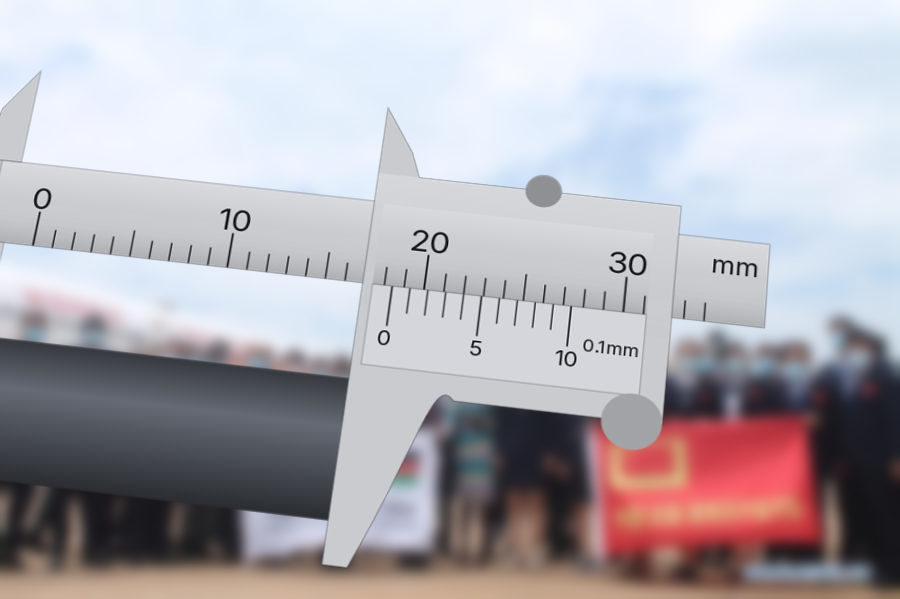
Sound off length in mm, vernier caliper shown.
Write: 18.4 mm
